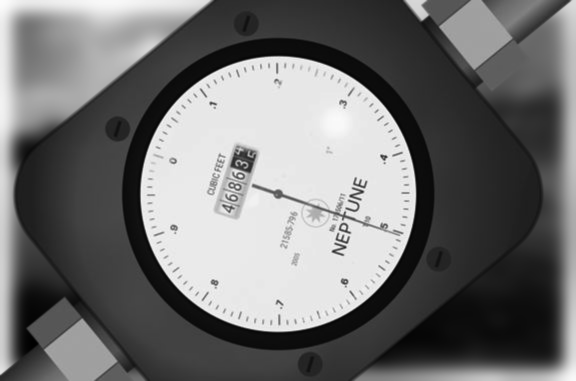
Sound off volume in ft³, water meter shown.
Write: 468634.50 ft³
